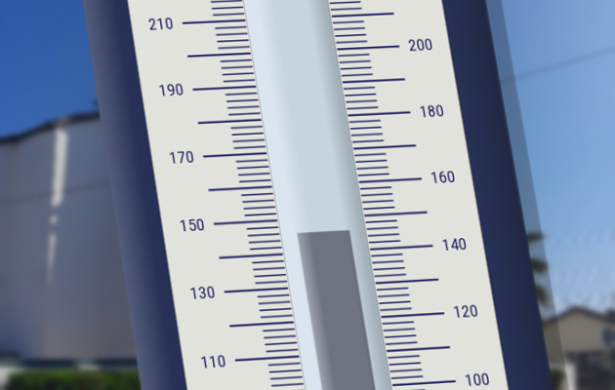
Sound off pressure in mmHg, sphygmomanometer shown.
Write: 146 mmHg
